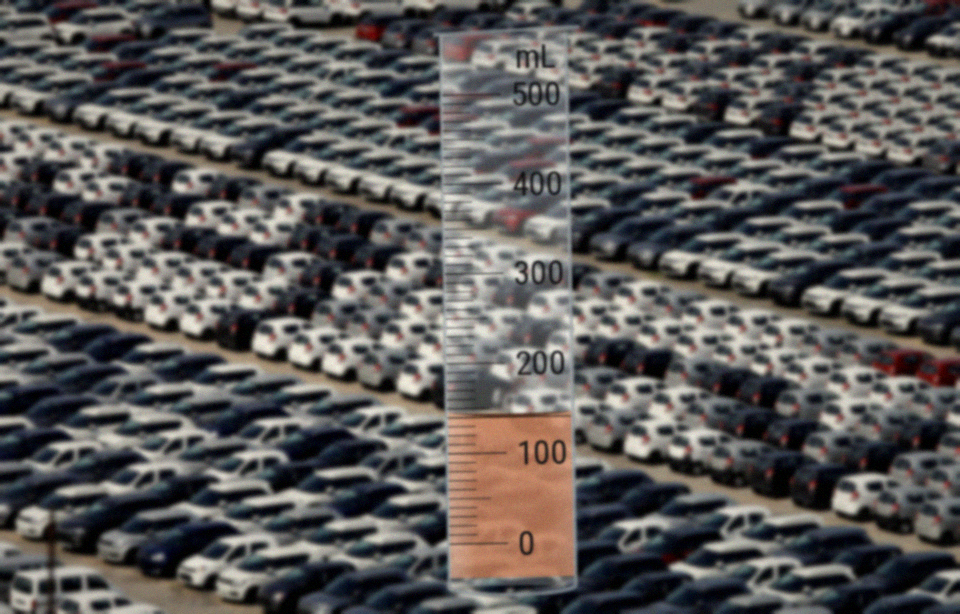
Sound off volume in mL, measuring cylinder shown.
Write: 140 mL
